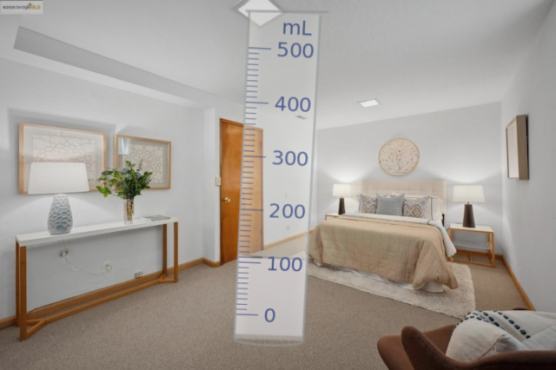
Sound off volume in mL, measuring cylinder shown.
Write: 110 mL
